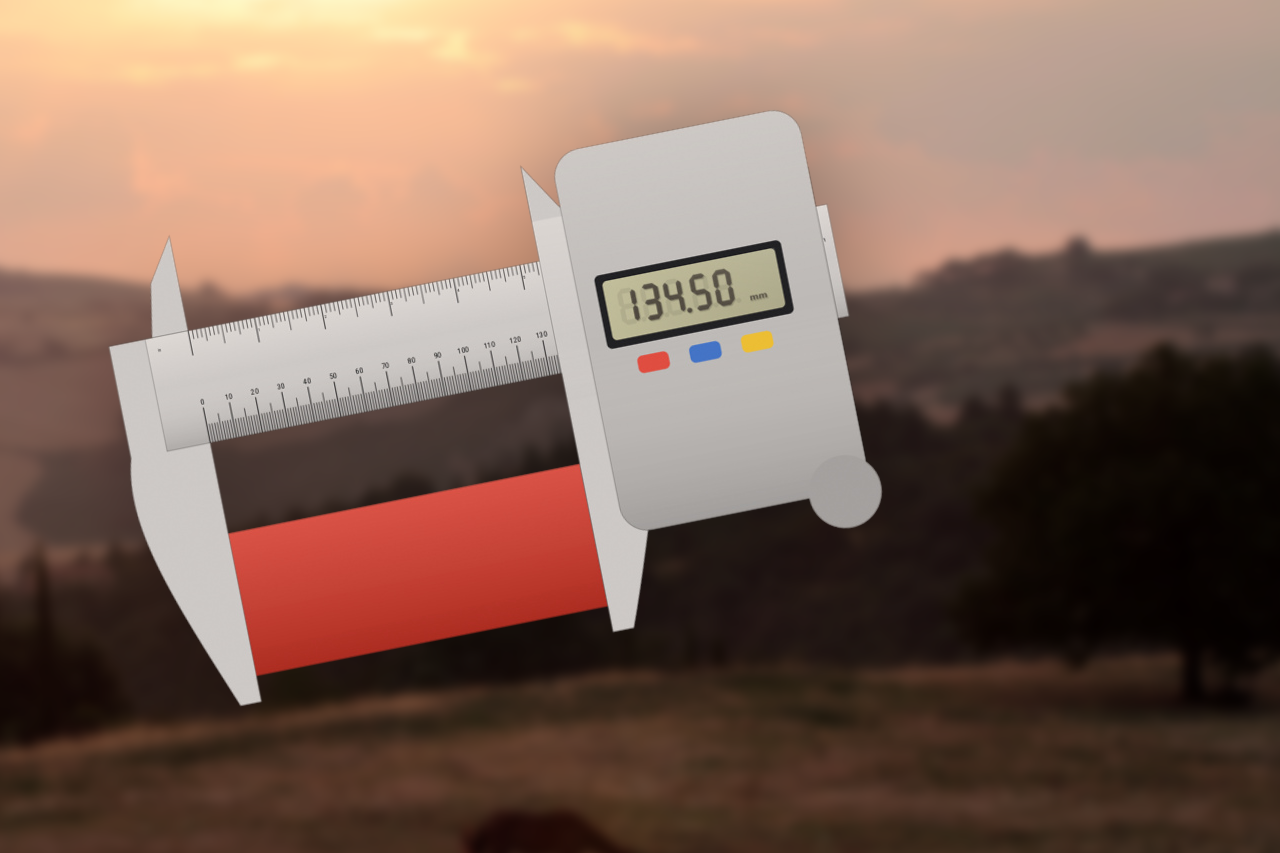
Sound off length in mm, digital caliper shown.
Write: 134.50 mm
